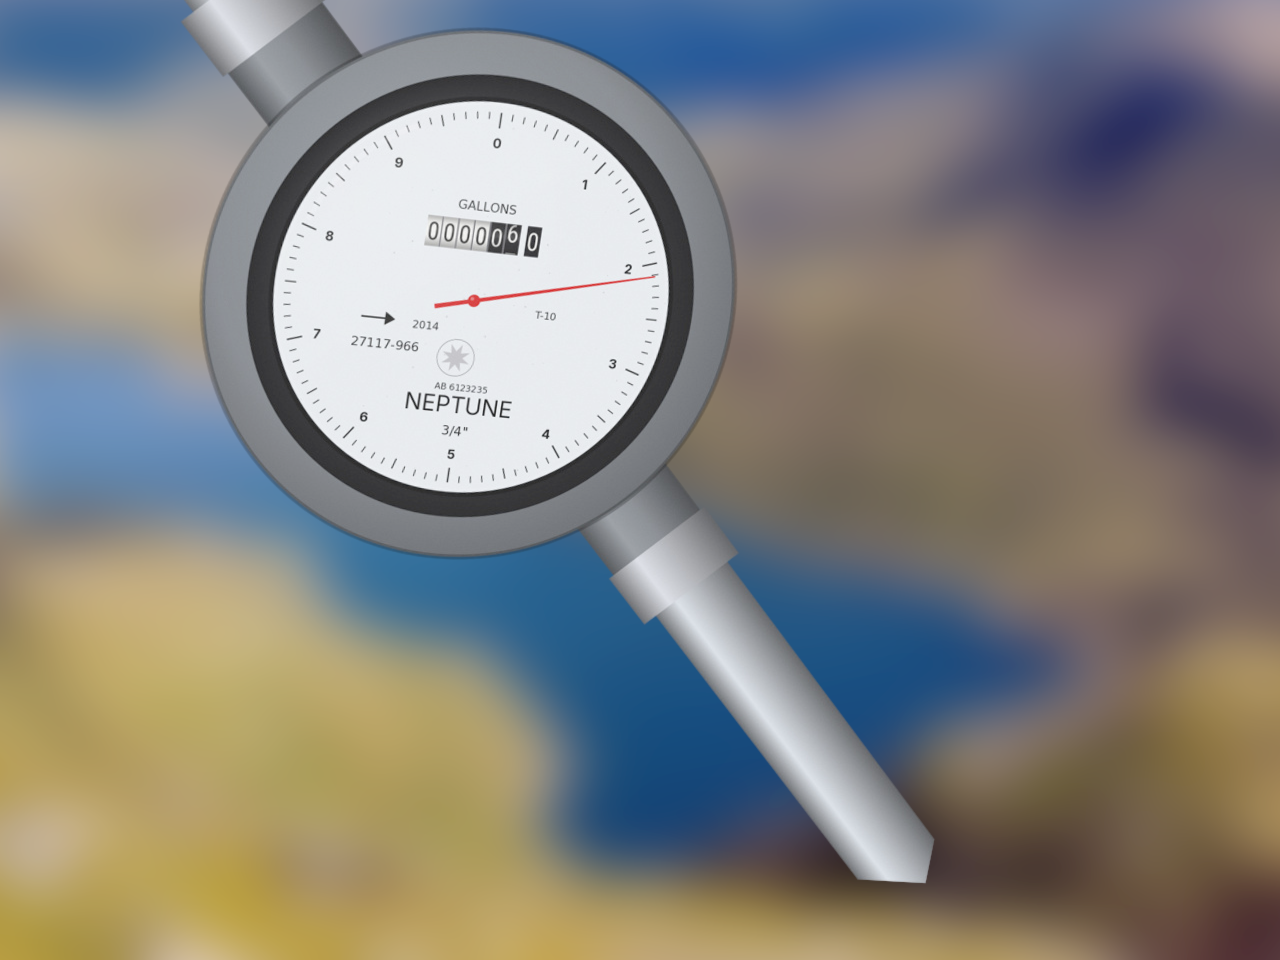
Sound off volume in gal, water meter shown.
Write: 62.1 gal
